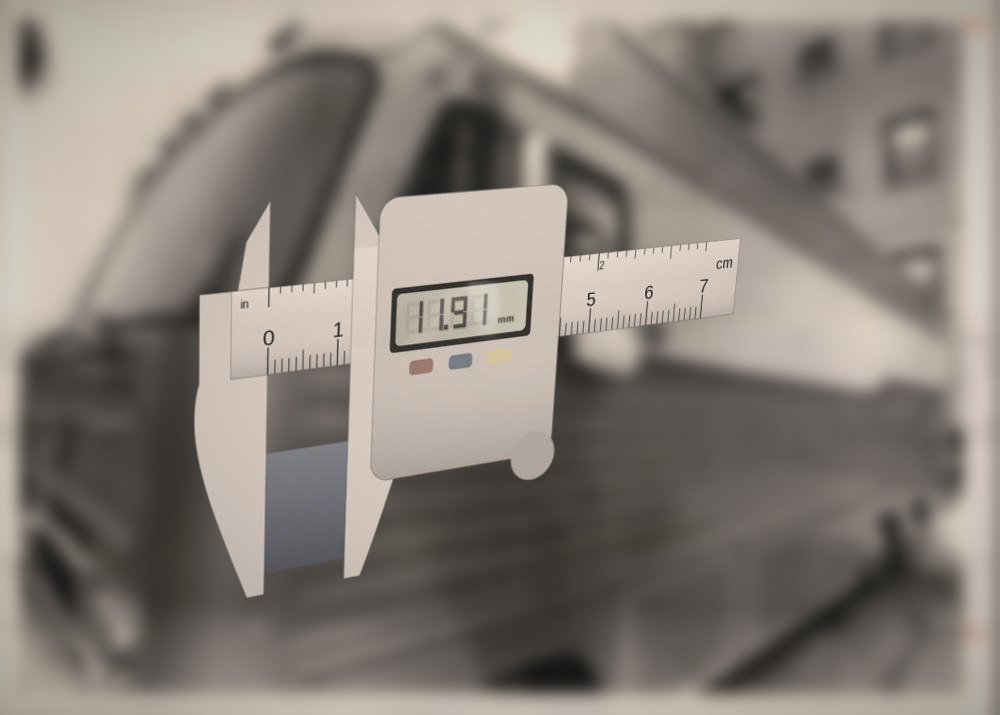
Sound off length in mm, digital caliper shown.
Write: 11.91 mm
